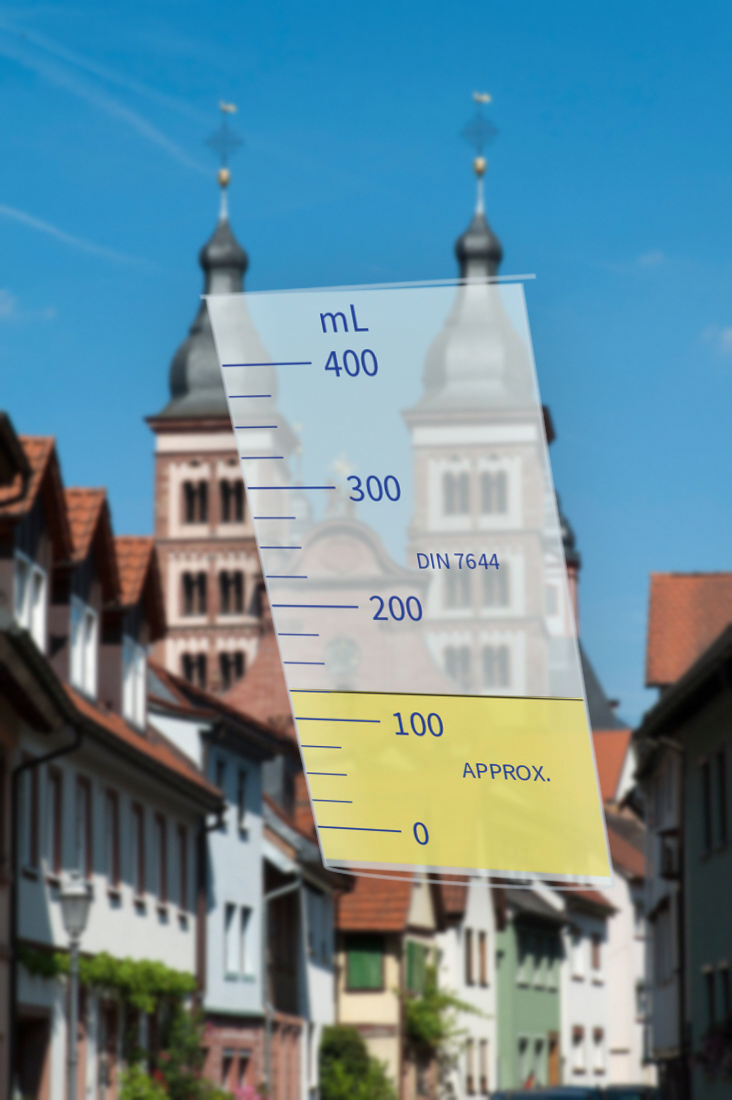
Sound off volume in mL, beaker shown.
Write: 125 mL
